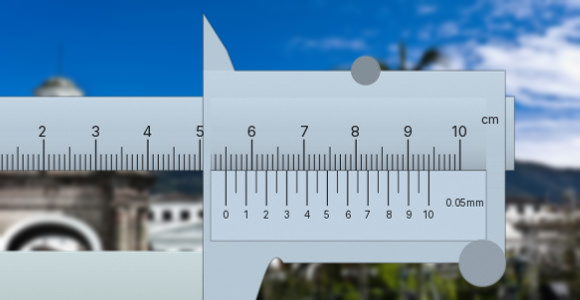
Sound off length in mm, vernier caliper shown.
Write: 55.0 mm
